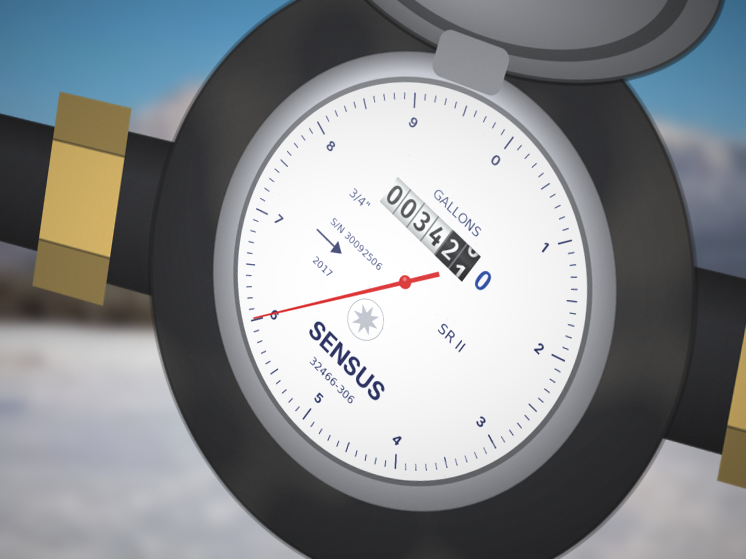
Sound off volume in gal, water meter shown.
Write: 34206.0 gal
